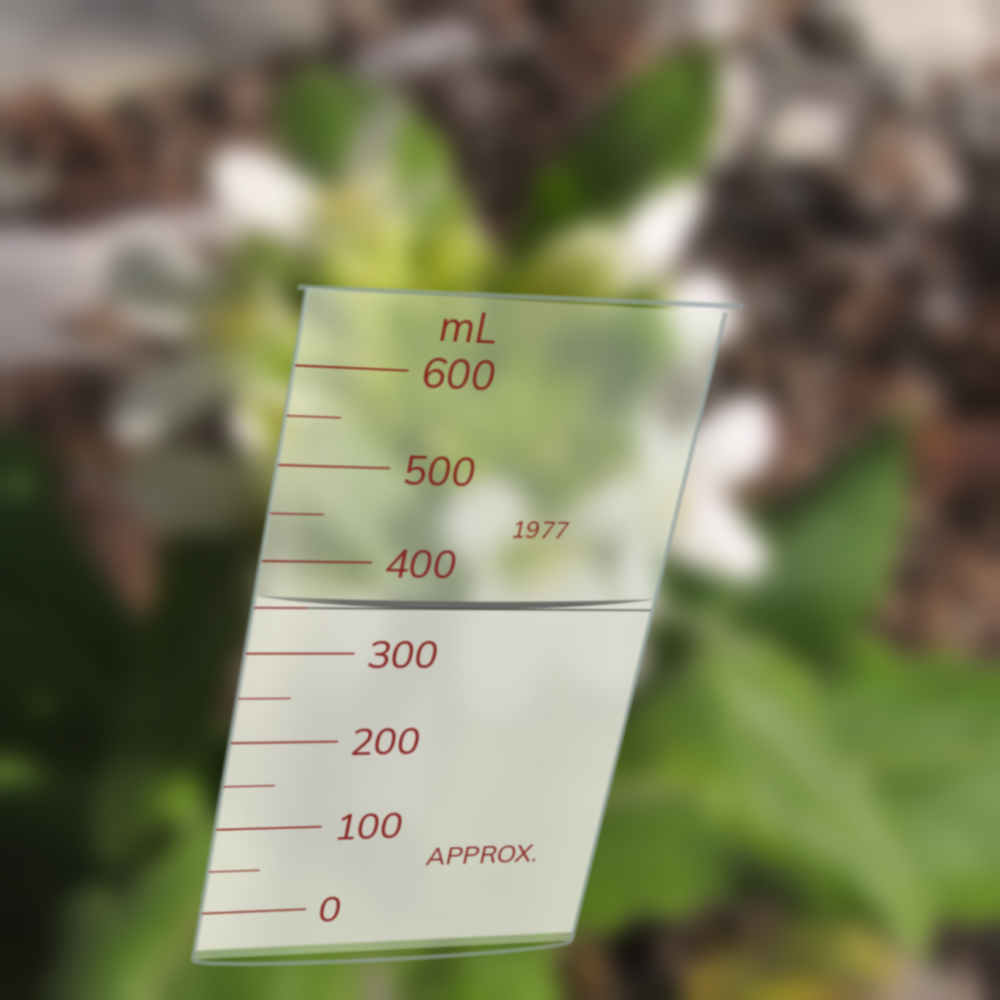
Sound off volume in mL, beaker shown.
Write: 350 mL
